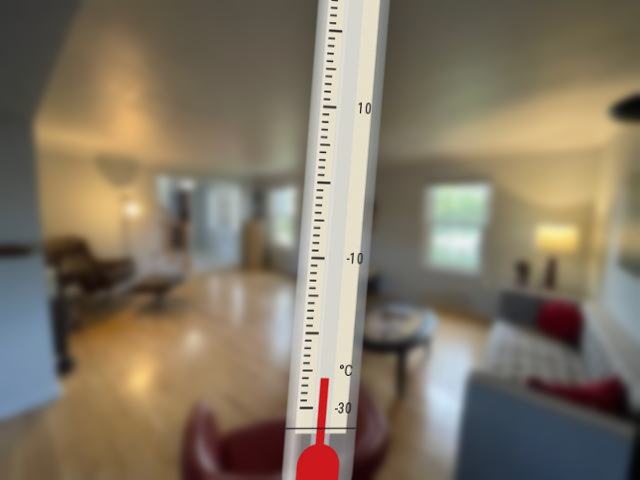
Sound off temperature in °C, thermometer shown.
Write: -26 °C
